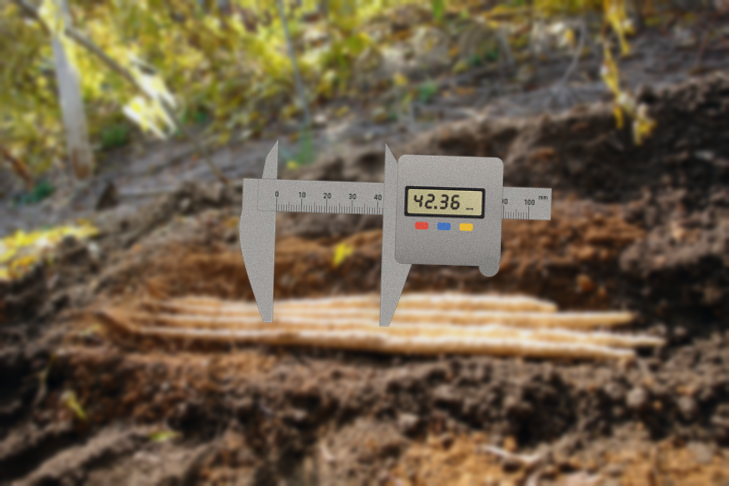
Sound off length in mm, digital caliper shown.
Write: 42.36 mm
